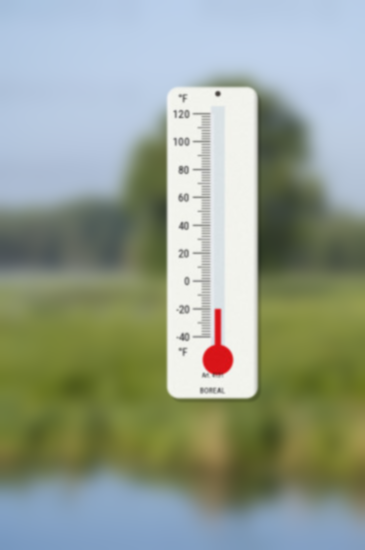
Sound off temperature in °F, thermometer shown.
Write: -20 °F
